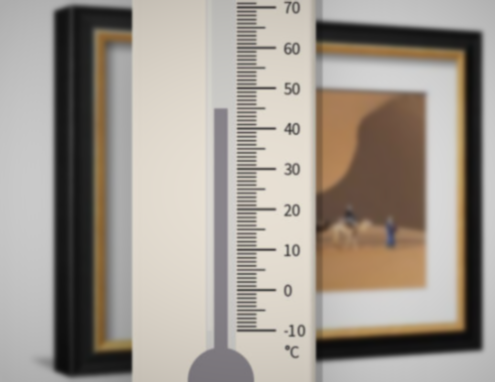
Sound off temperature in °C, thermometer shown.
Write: 45 °C
